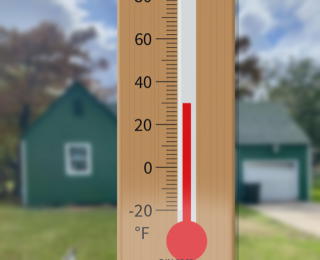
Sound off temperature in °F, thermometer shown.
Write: 30 °F
